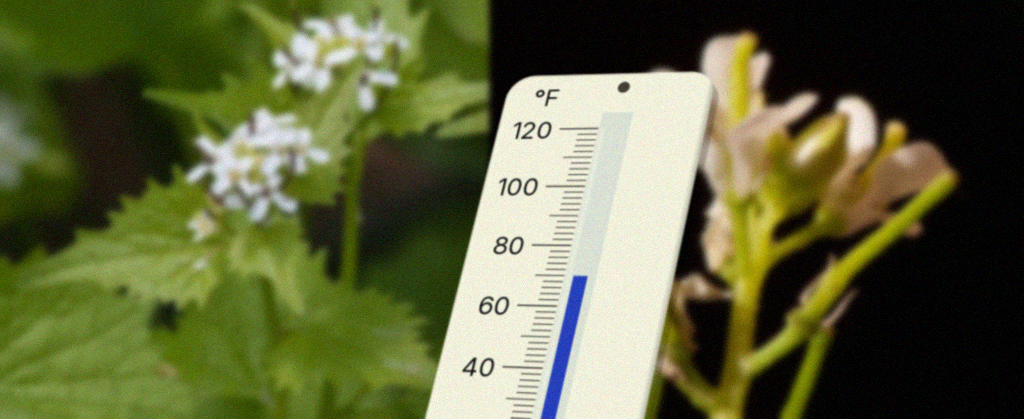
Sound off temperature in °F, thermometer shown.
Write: 70 °F
